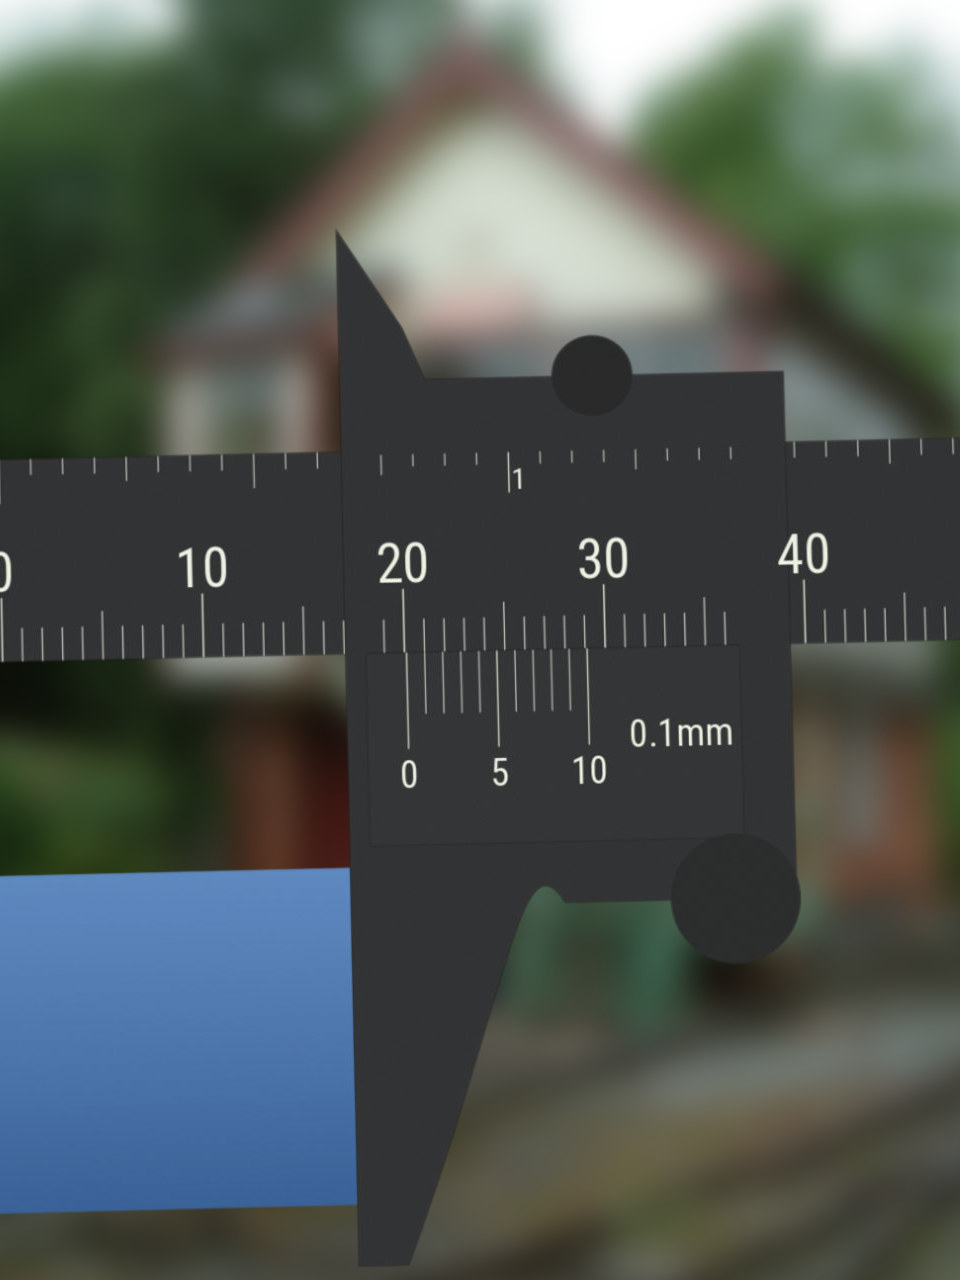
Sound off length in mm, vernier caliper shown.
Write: 20.1 mm
